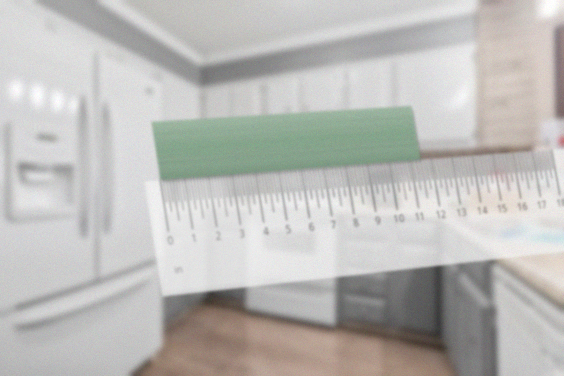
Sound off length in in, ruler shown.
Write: 11.5 in
